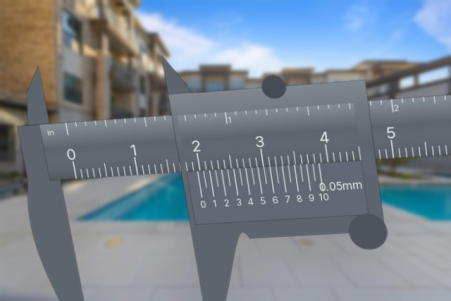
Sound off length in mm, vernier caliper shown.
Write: 19.6 mm
